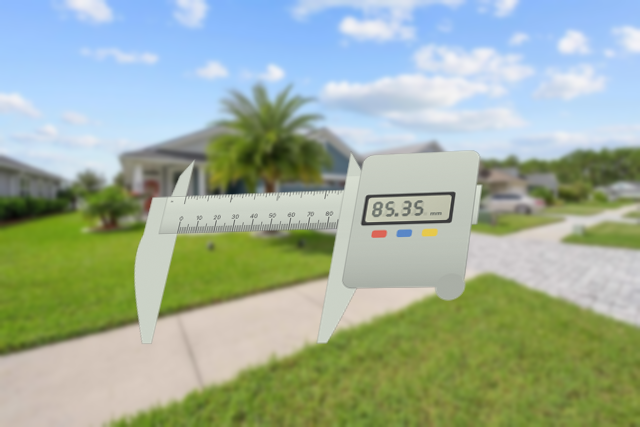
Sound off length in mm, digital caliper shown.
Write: 85.35 mm
